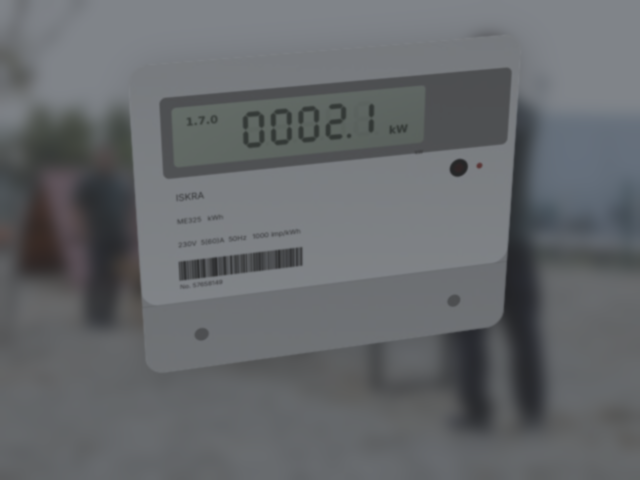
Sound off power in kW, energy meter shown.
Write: 2.1 kW
